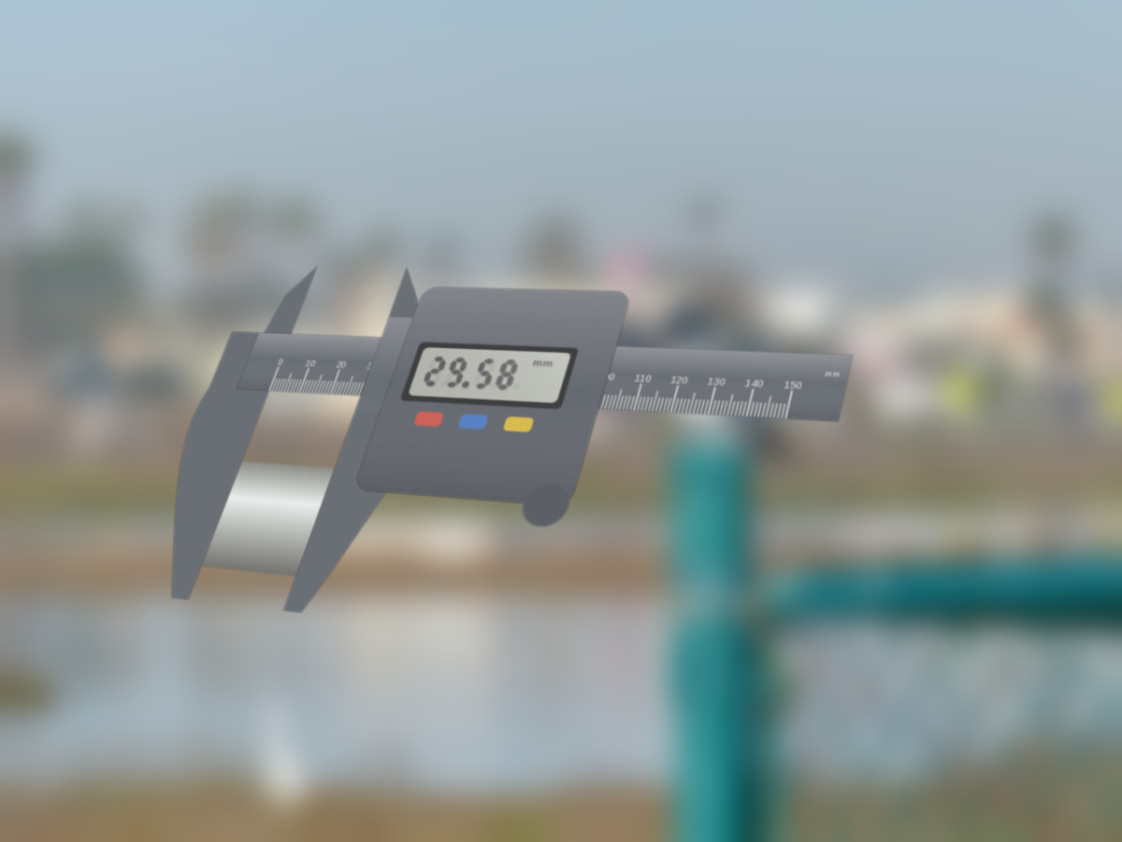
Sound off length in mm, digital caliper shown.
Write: 29.58 mm
